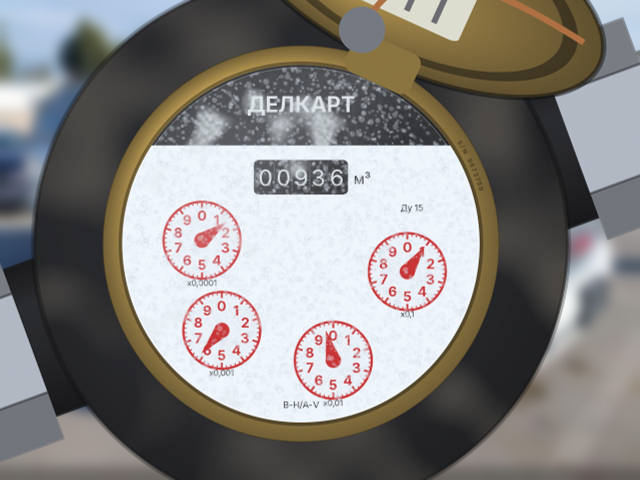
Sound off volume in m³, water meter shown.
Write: 936.0961 m³
